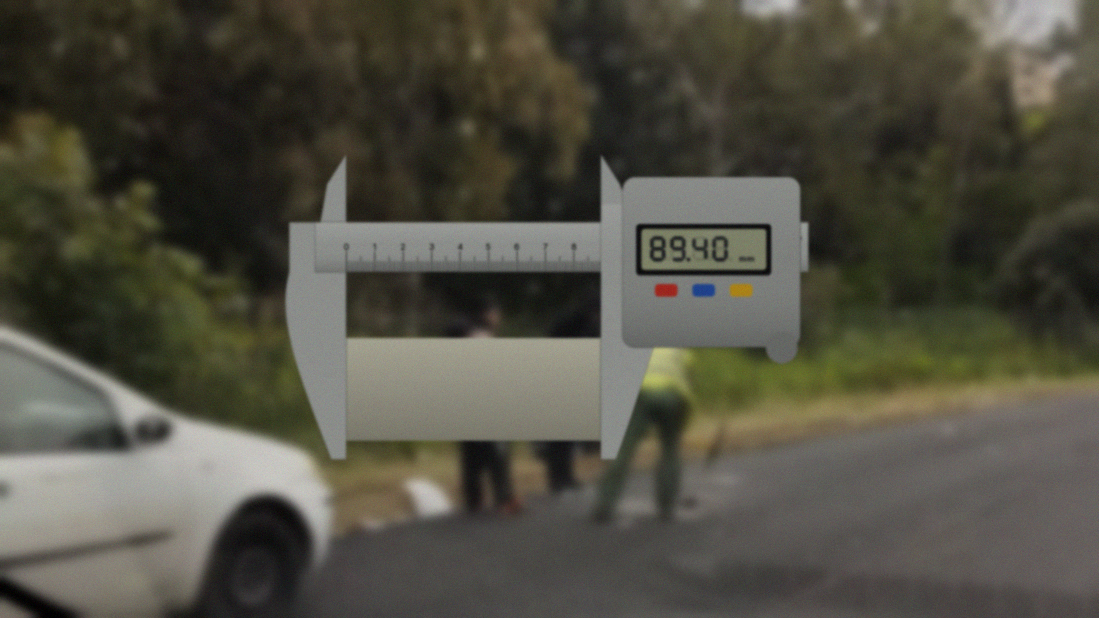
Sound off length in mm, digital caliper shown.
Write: 89.40 mm
